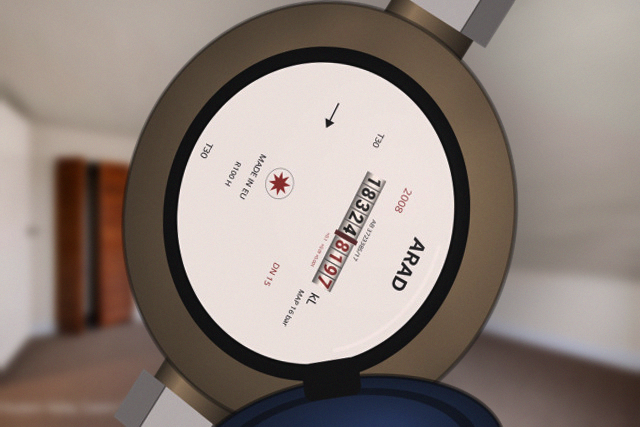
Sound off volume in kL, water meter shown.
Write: 18324.8197 kL
